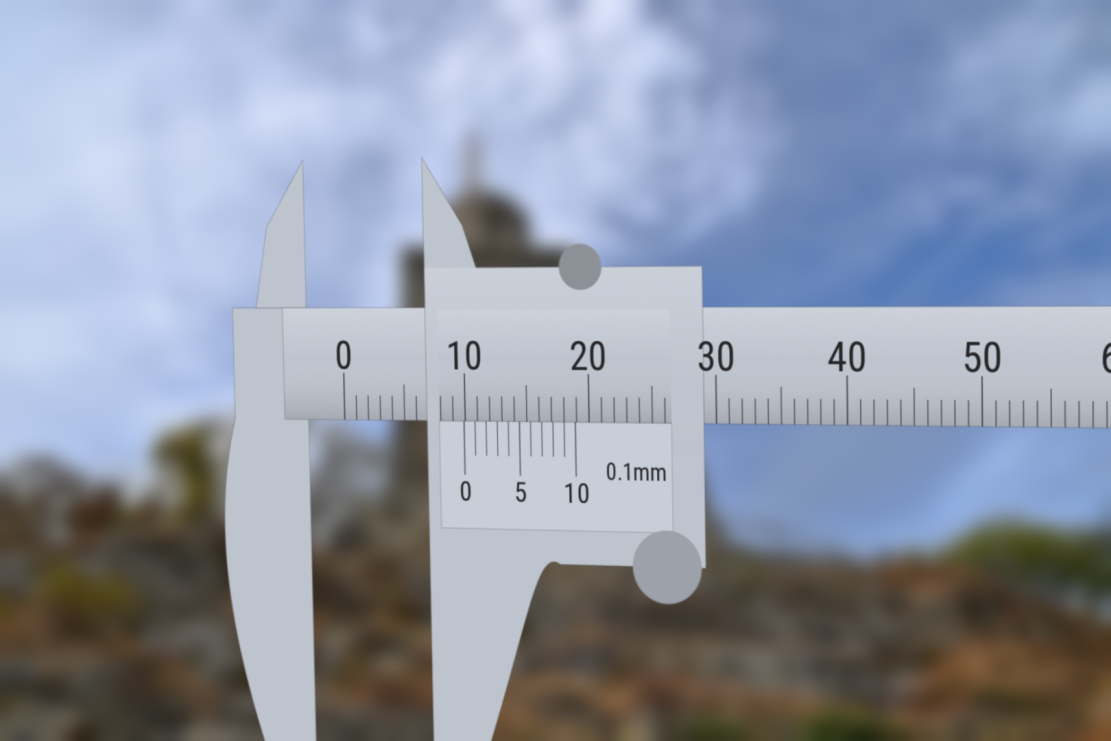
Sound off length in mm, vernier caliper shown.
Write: 9.9 mm
